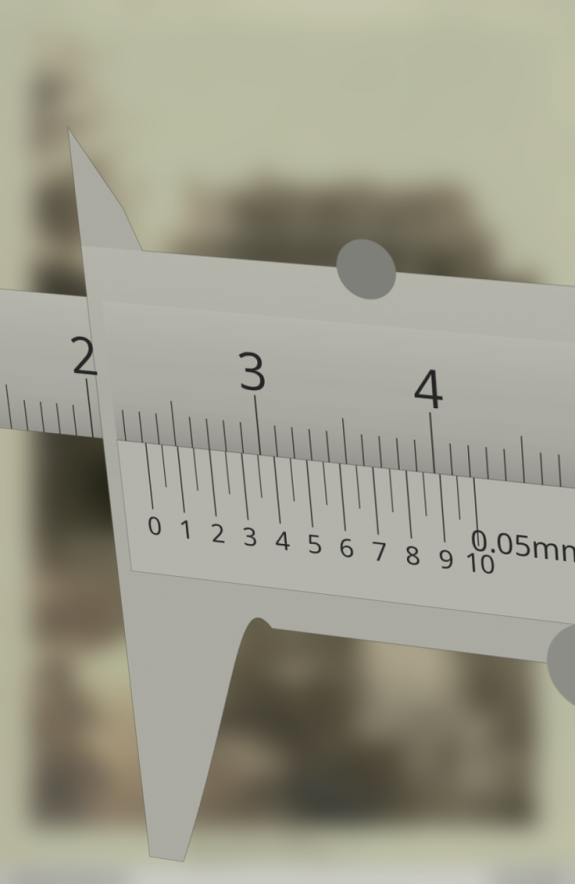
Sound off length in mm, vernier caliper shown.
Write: 23.2 mm
